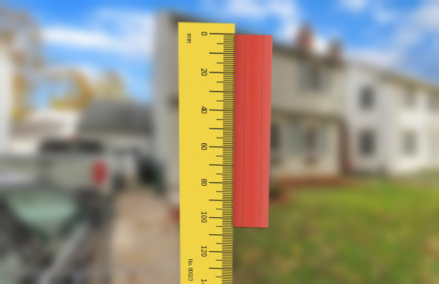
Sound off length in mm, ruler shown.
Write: 105 mm
